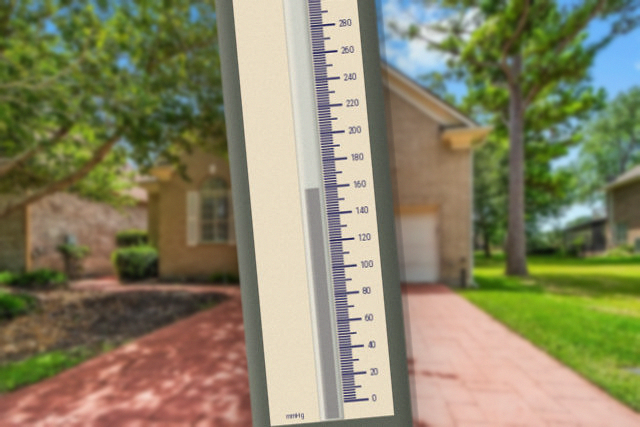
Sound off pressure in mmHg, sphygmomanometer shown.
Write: 160 mmHg
